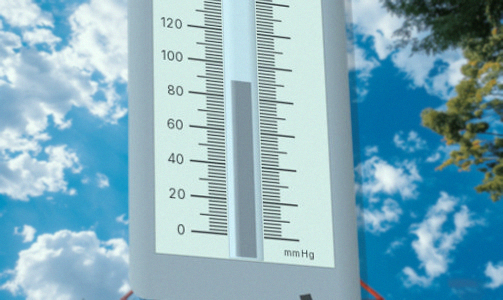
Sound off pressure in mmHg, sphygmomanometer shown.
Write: 90 mmHg
